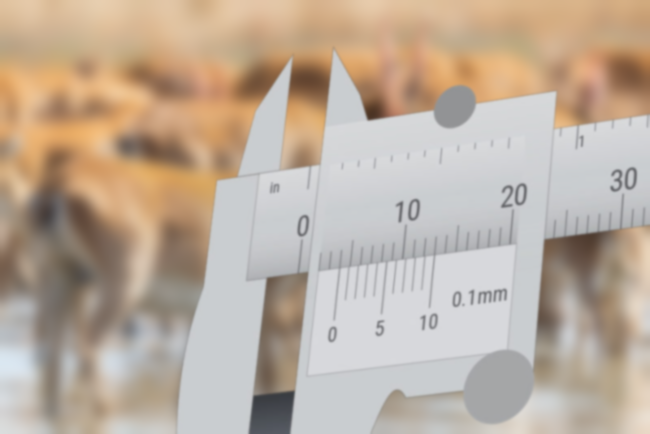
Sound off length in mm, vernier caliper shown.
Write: 4.0 mm
